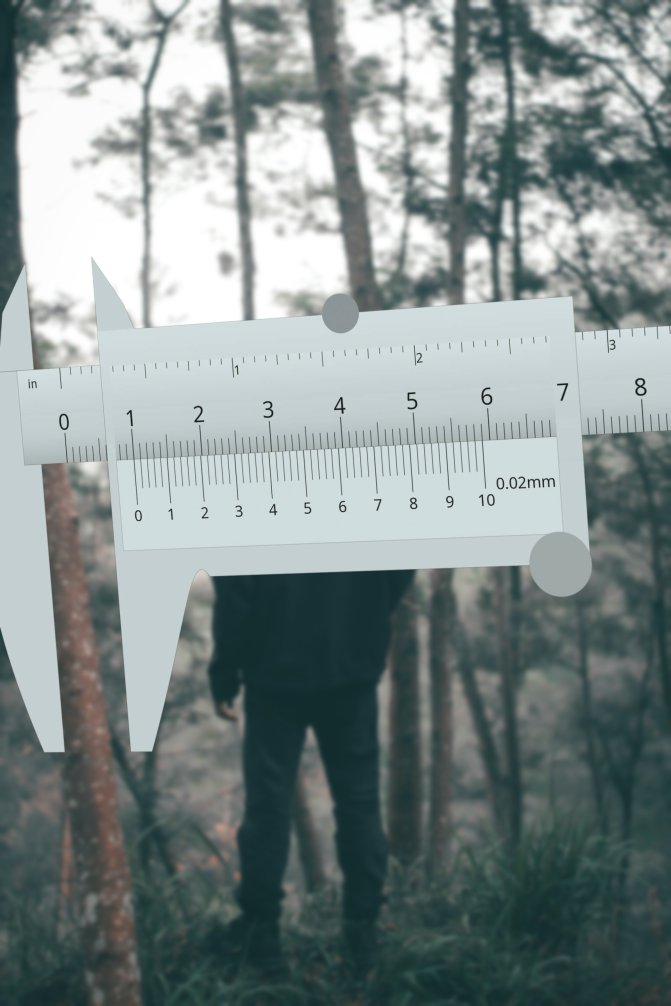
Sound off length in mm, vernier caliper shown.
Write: 10.0 mm
